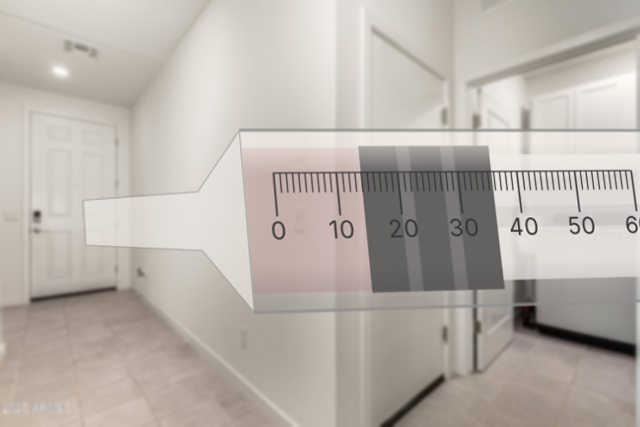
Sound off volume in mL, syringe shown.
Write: 14 mL
